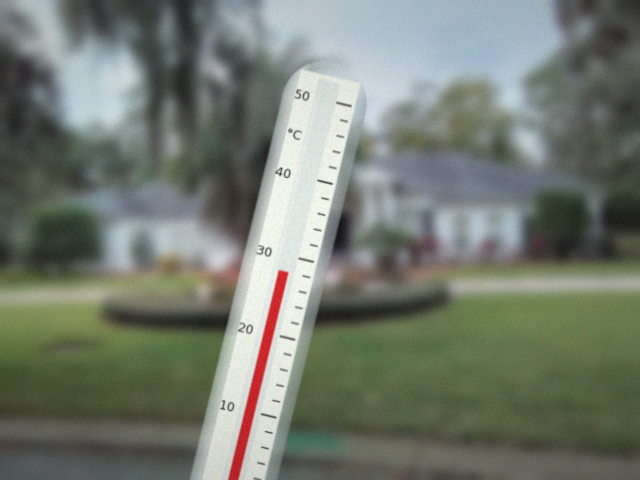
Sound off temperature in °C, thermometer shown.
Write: 28 °C
